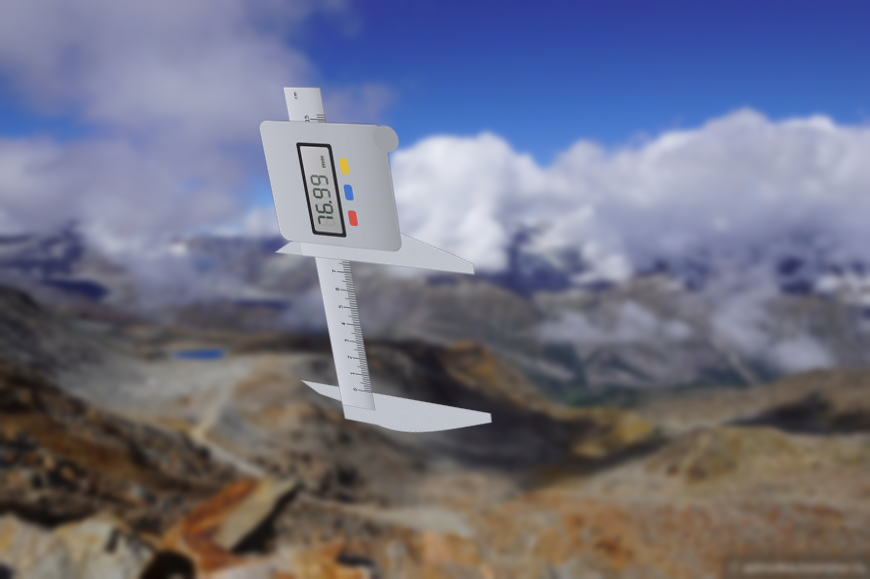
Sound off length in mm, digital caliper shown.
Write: 76.99 mm
